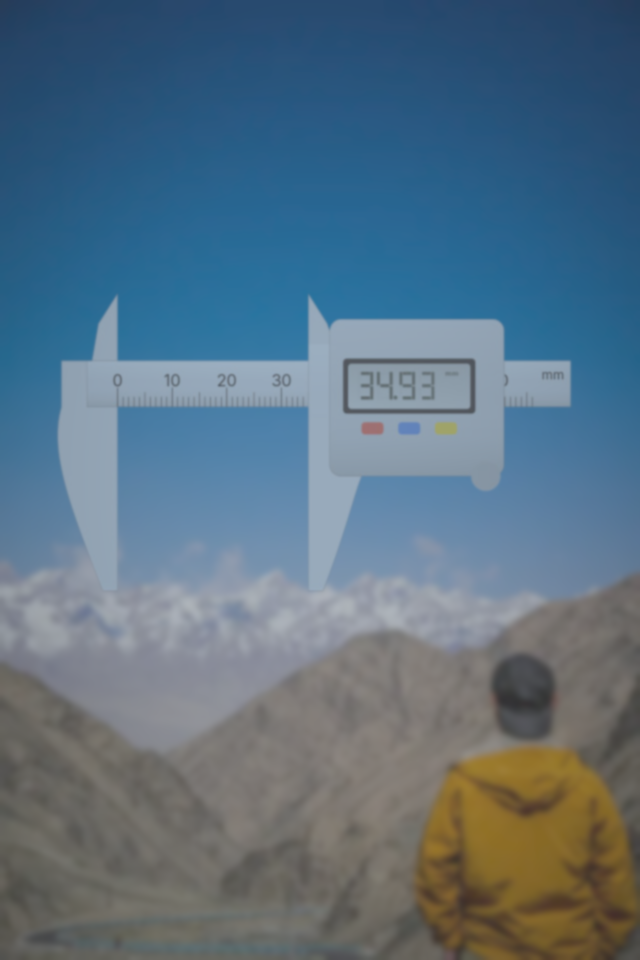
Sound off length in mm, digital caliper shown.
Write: 34.93 mm
